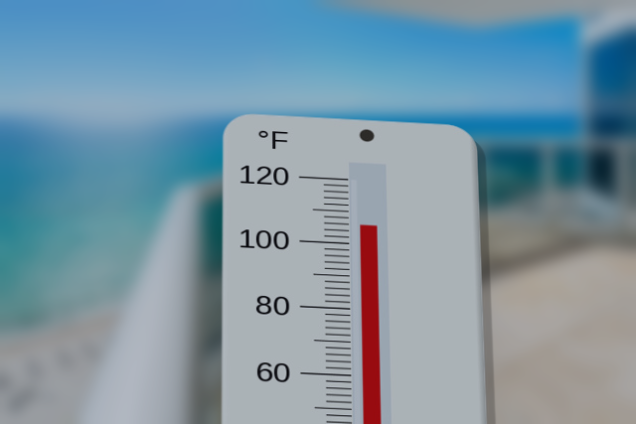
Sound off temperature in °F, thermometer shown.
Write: 106 °F
